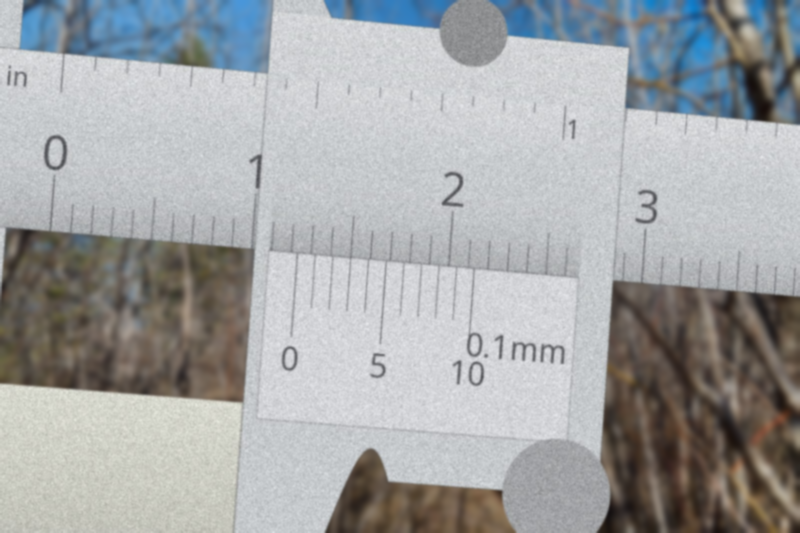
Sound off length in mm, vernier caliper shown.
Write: 12.3 mm
